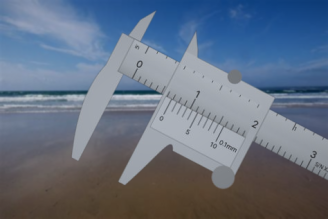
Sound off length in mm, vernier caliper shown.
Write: 6.8 mm
